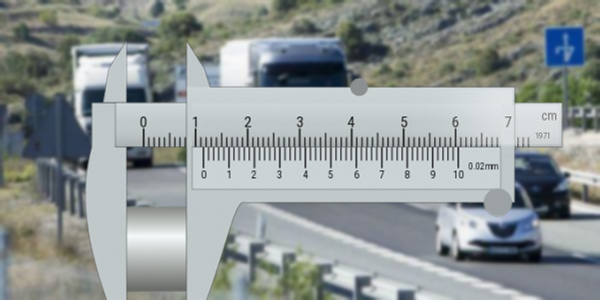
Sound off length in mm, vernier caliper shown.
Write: 11.5 mm
